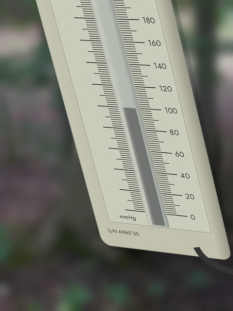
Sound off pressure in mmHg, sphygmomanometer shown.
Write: 100 mmHg
